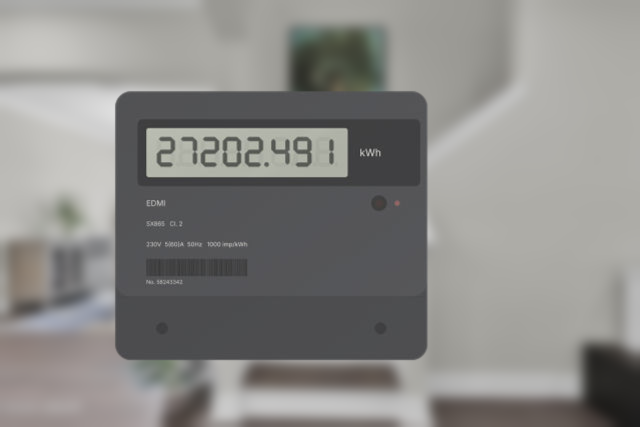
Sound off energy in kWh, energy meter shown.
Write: 27202.491 kWh
